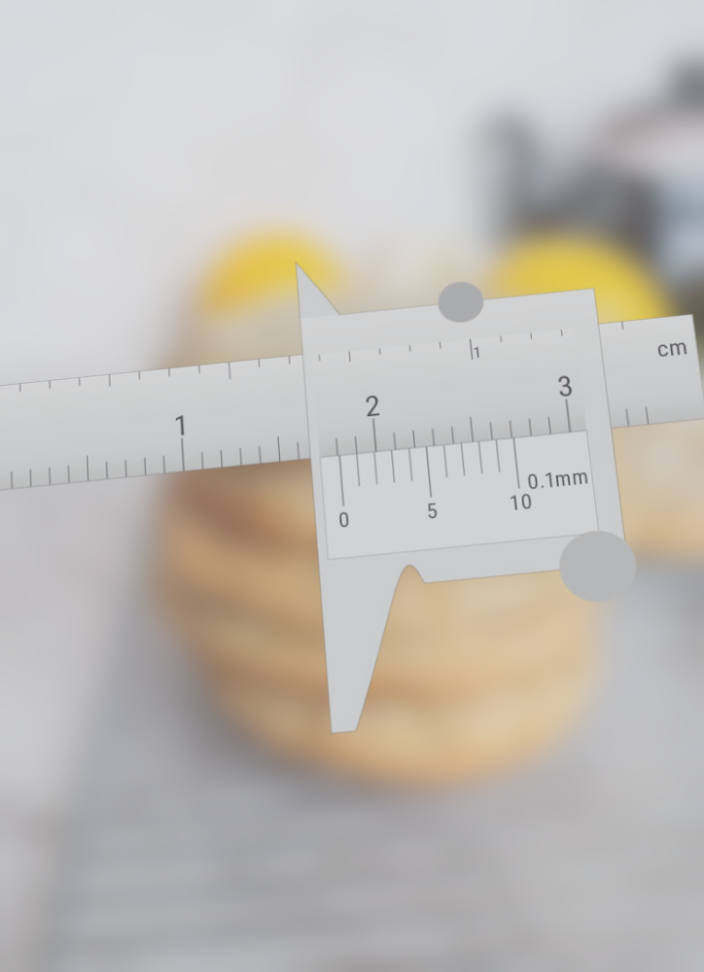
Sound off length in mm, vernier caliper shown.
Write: 18.1 mm
